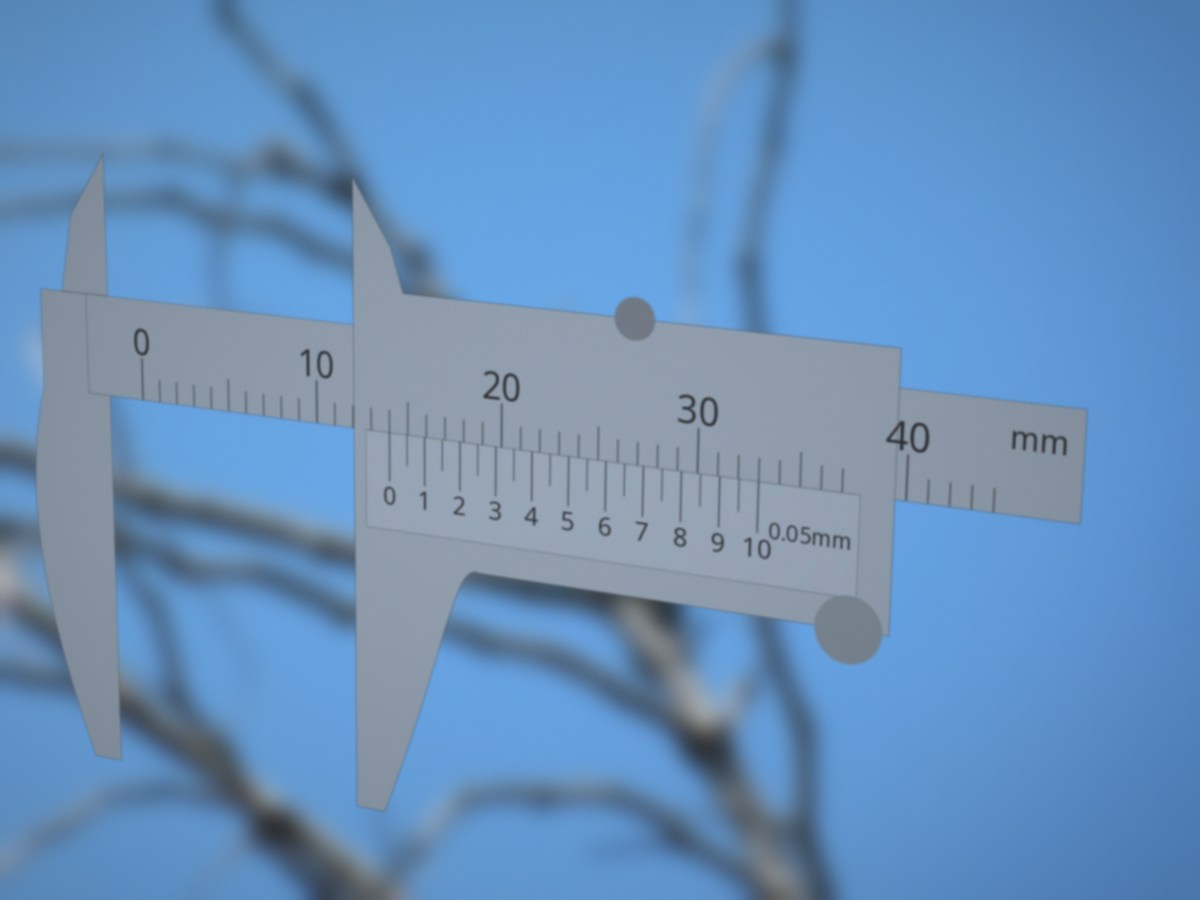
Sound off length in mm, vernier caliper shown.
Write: 14.0 mm
